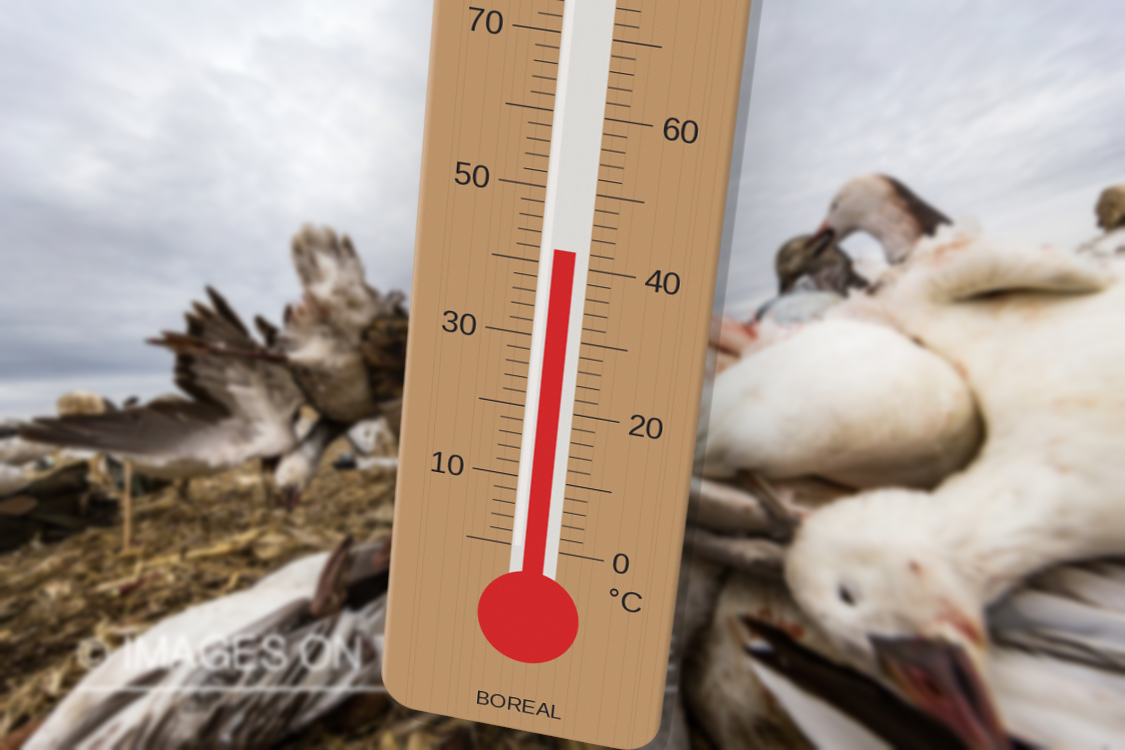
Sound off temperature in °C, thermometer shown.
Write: 42 °C
